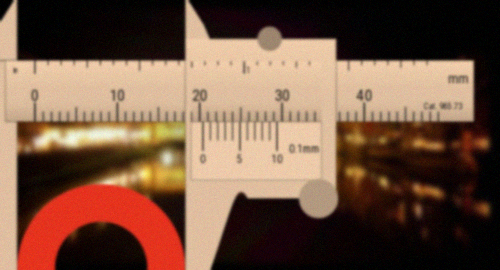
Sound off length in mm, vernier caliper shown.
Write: 20.4 mm
